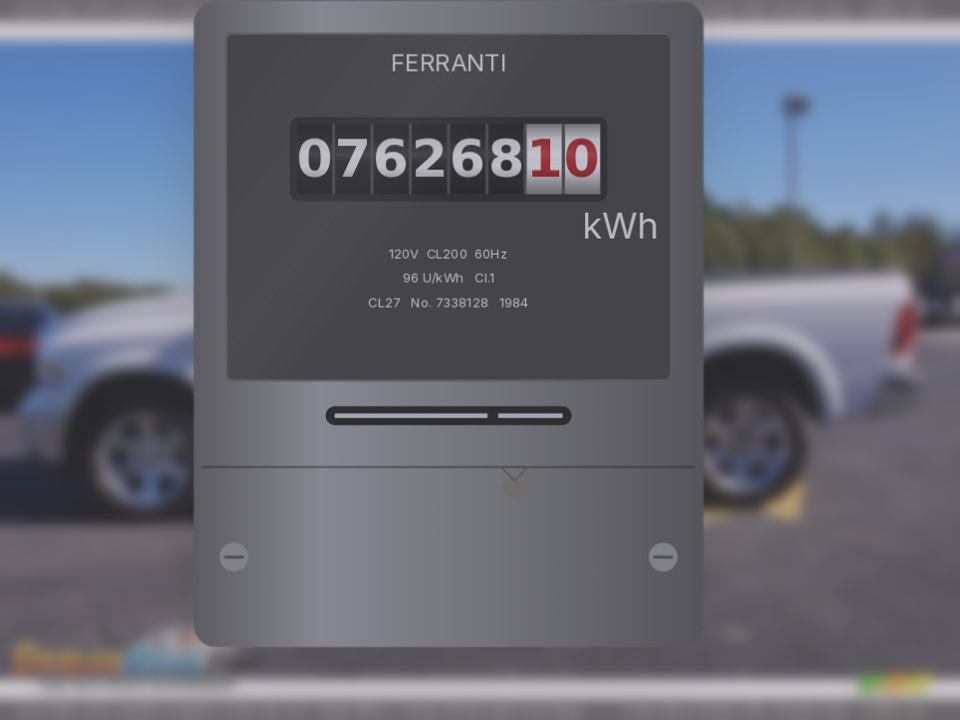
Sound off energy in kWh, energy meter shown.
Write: 76268.10 kWh
